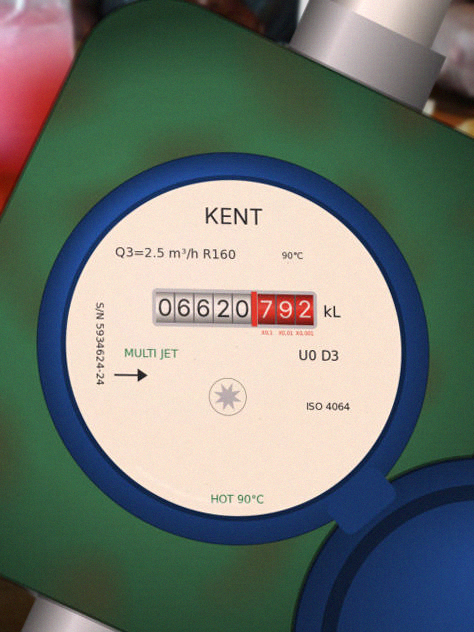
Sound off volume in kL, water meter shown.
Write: 6620.792 kL
